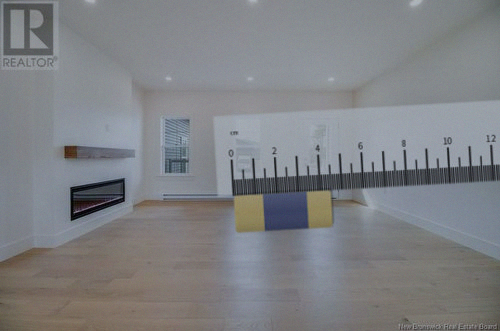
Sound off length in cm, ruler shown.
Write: 4.5 cm
